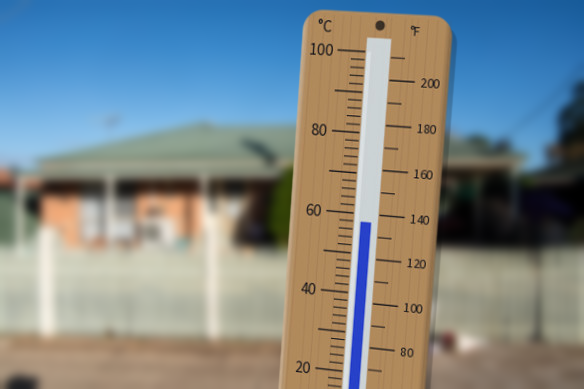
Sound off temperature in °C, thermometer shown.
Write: 58 °C
